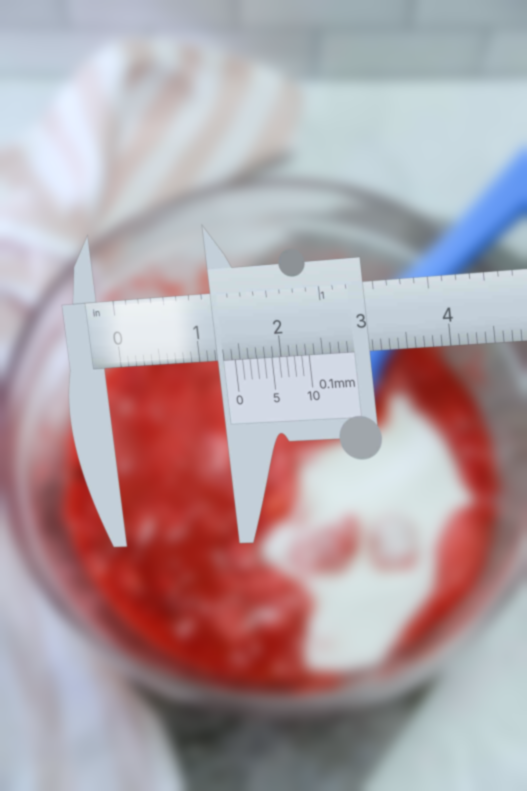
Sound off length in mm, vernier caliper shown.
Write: 14.4 mm
